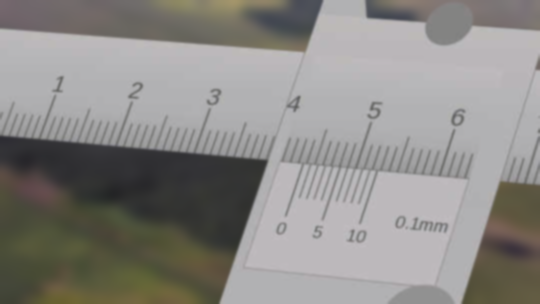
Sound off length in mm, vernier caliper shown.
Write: 43.6 mm
